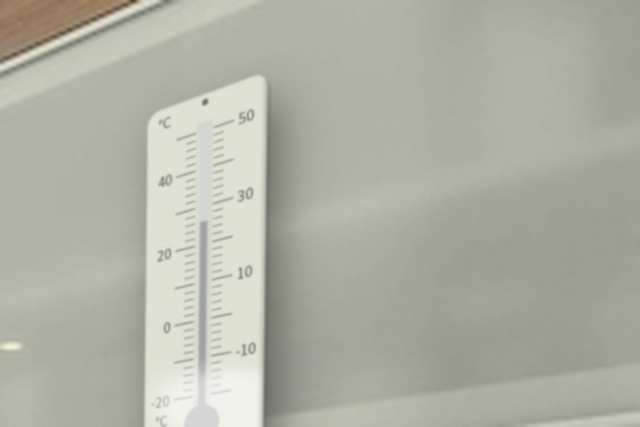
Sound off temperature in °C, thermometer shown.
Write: 26 °C
